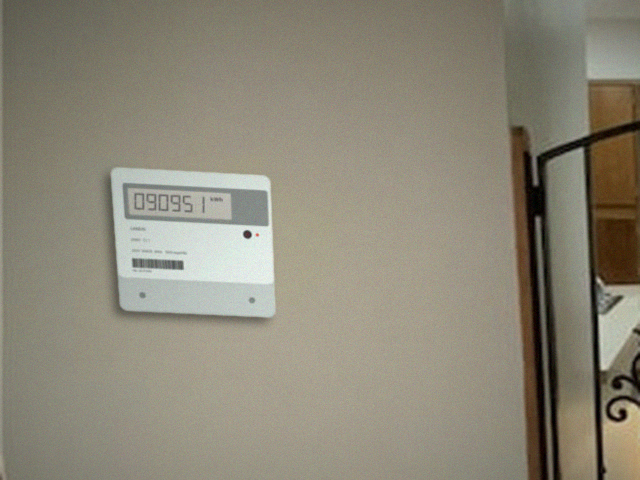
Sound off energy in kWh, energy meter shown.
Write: 90951 kWh
